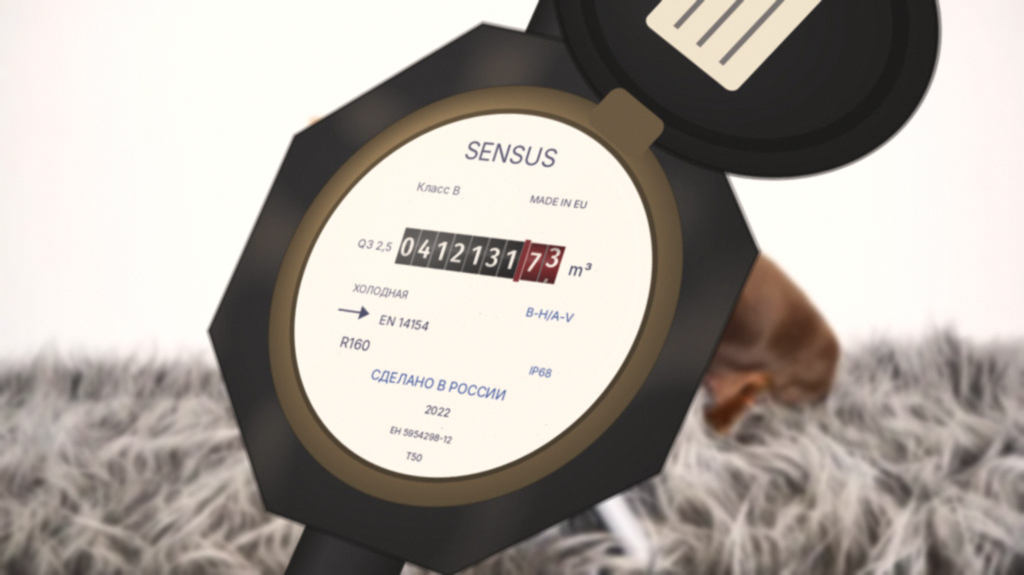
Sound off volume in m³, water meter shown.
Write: 412131.73 m³
